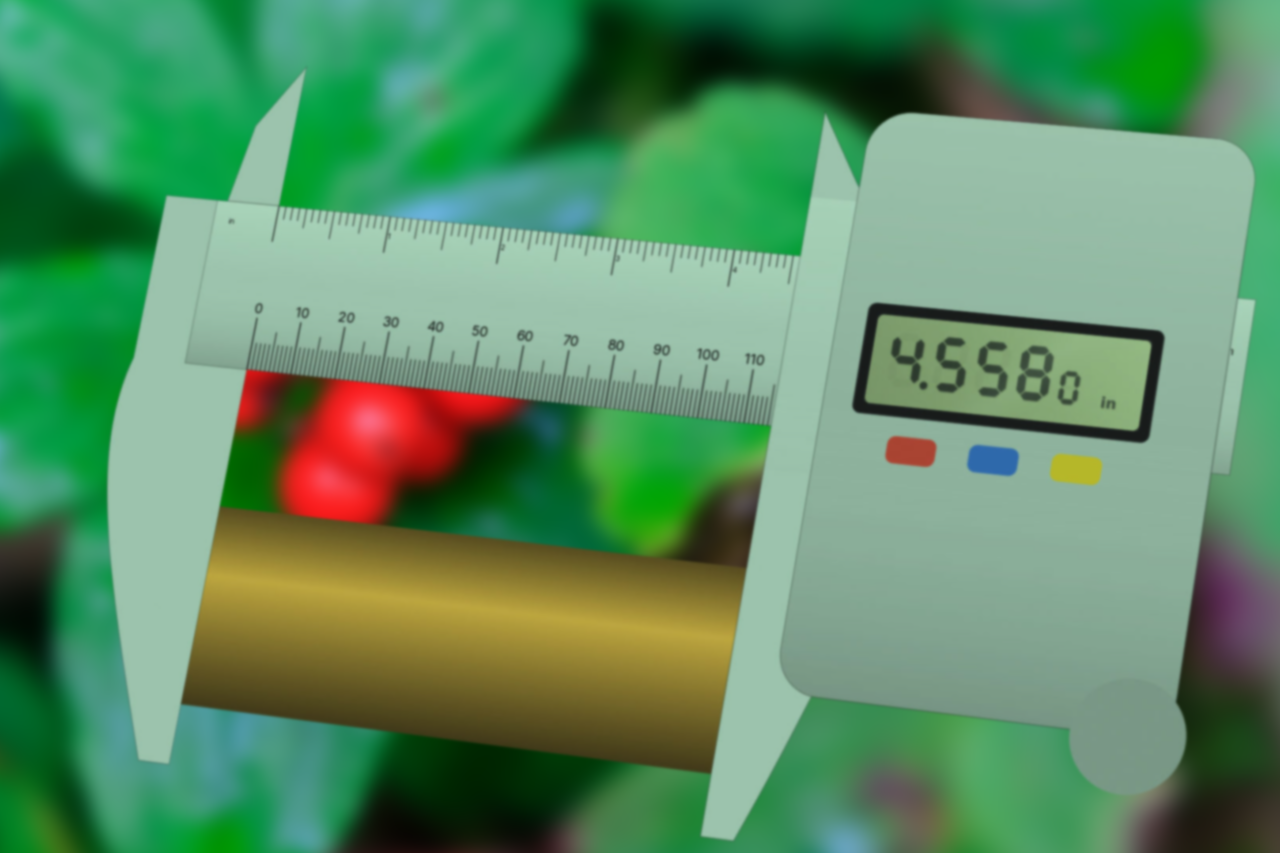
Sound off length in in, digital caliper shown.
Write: 4.5580 in
